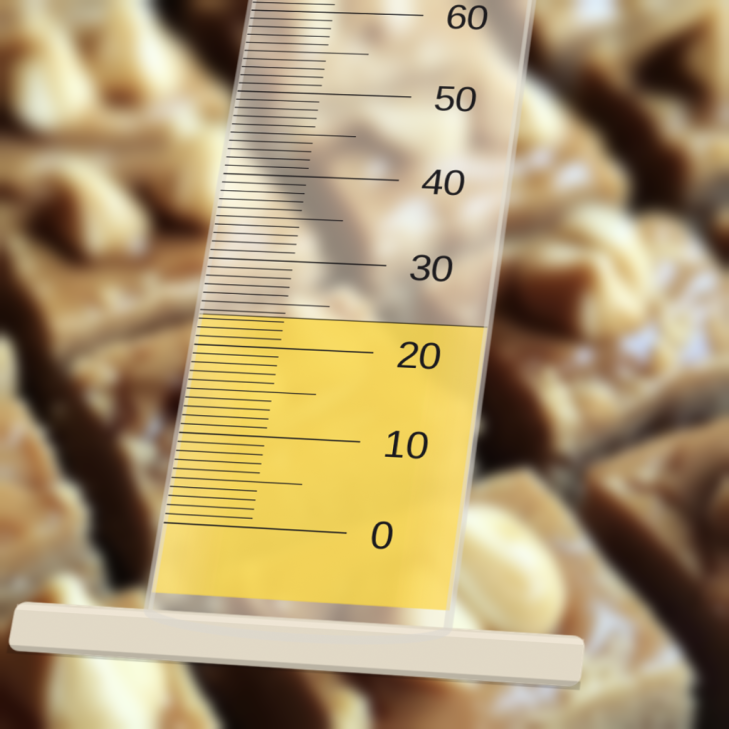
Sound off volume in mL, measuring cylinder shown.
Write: 23.5 mL
